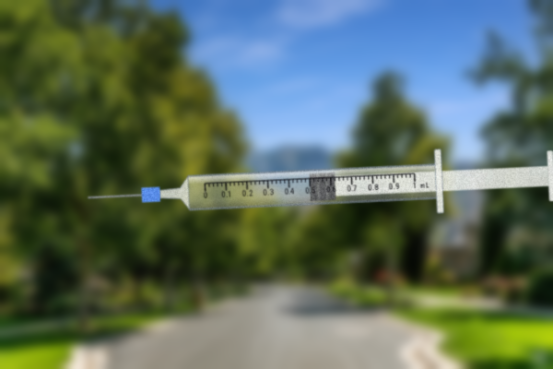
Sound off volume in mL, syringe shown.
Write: 0.5 mL
